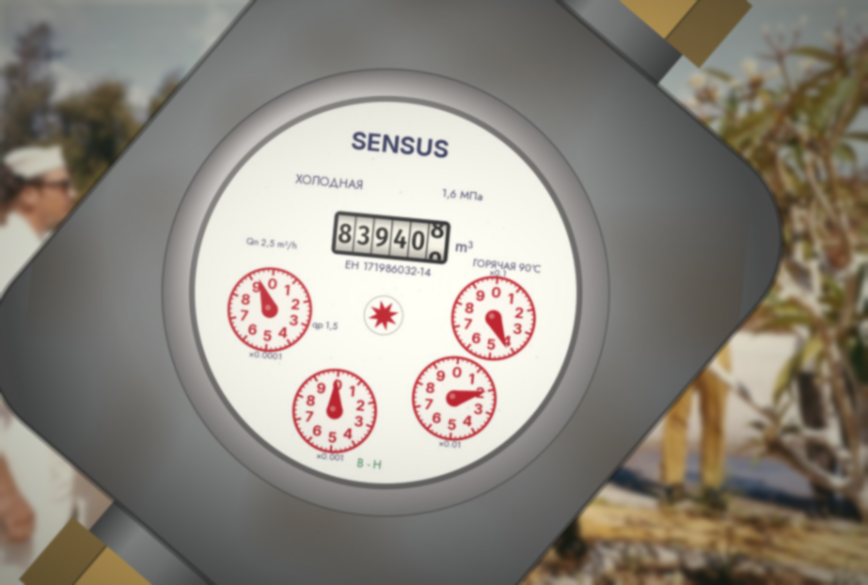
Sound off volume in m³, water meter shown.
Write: 839408.4199 m³
